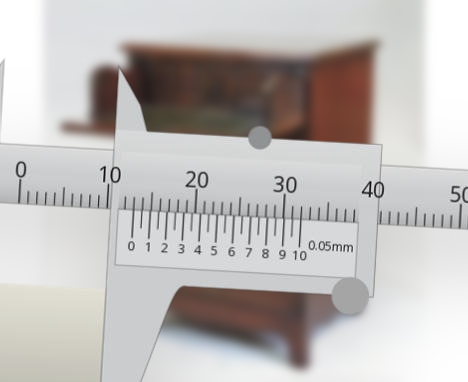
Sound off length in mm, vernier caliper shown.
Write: 13.0 mm
